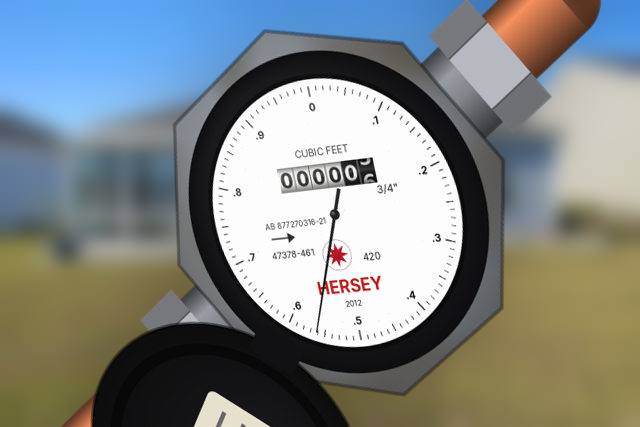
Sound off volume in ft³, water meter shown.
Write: 5.56 ft³
